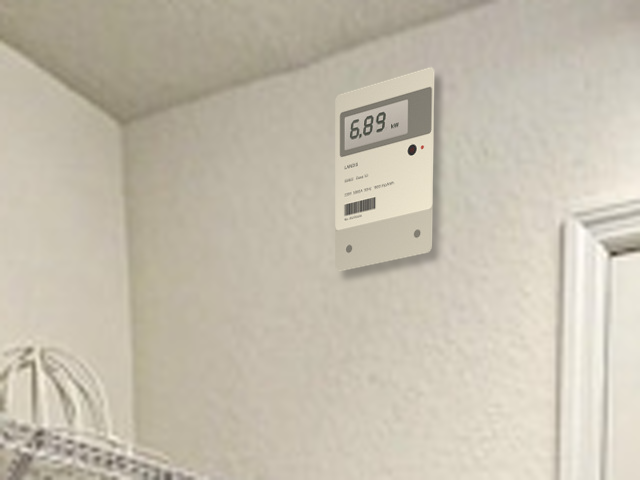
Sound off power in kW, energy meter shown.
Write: 6.89 kW
